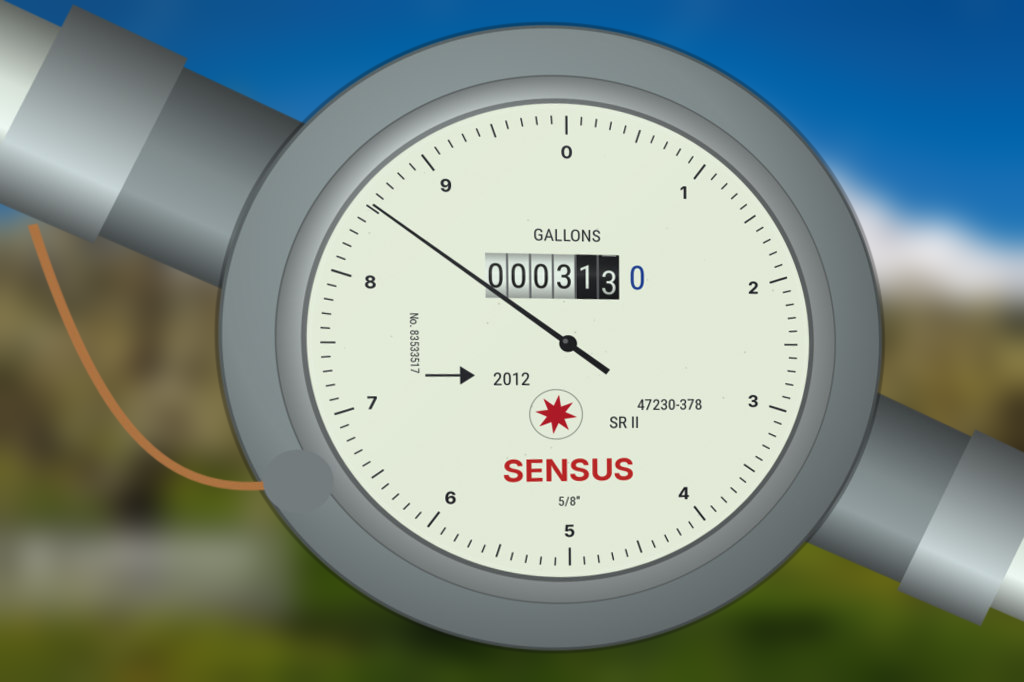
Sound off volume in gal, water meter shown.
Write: 3128.5 gal
